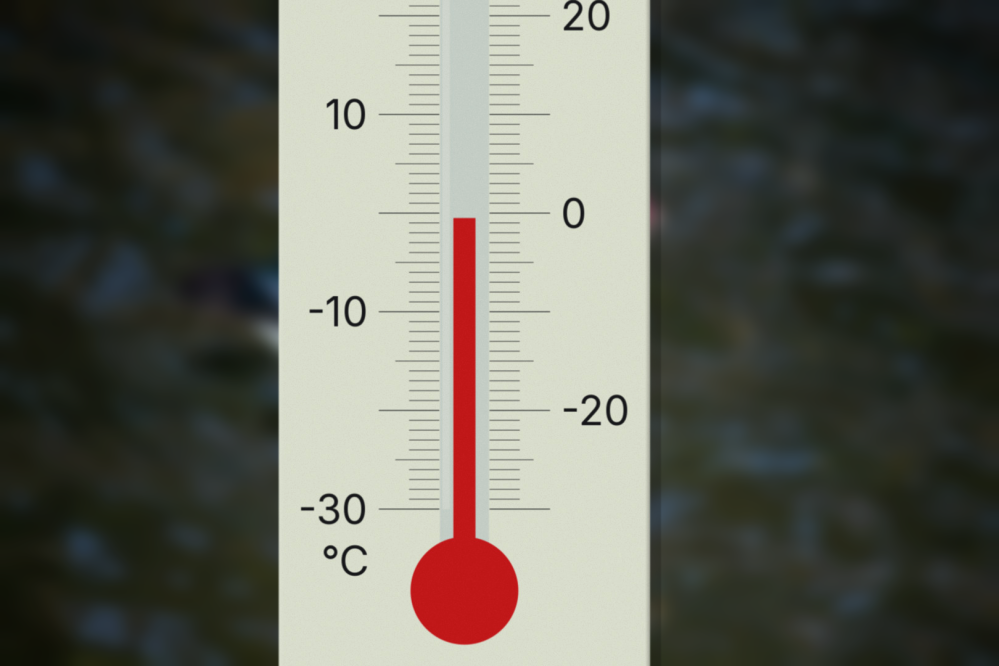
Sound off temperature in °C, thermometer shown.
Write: -0.5 °C
